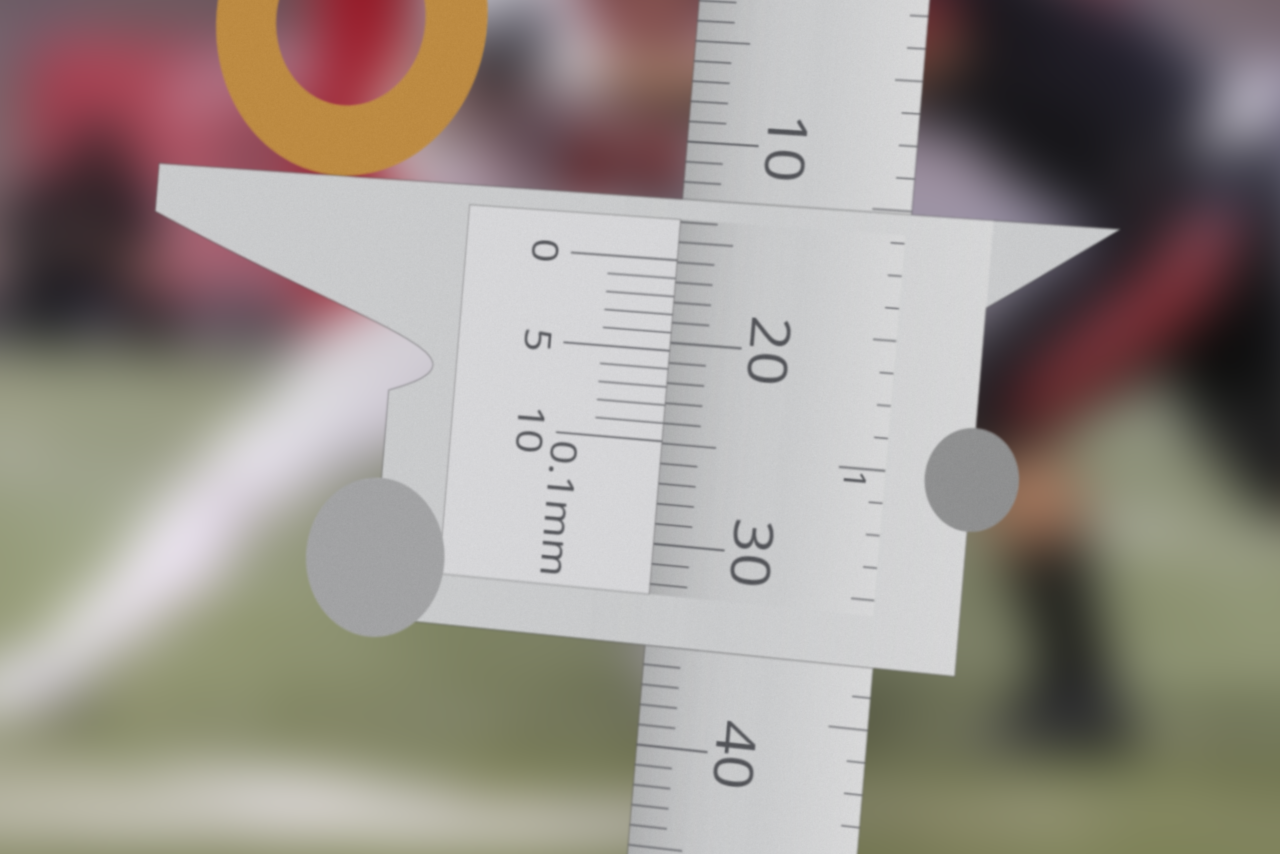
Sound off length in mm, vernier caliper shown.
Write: 15.9 mm
